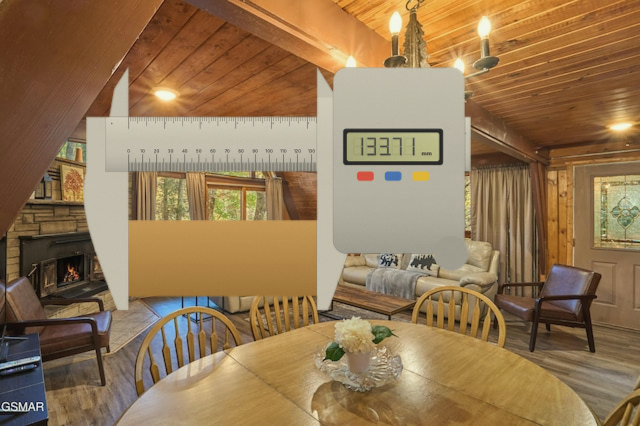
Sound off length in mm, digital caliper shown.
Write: 133.71 mm
